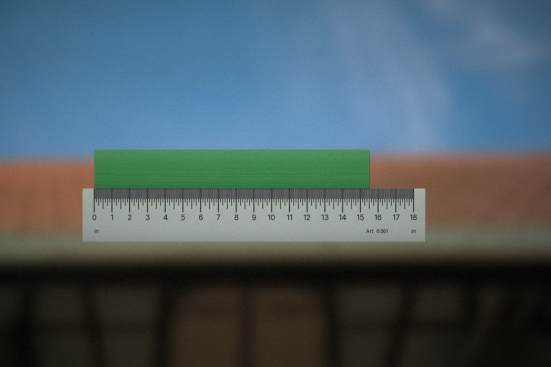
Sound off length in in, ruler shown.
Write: 15.5 in
